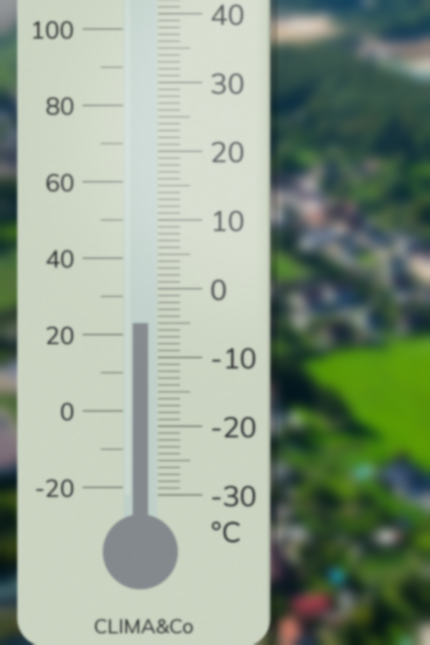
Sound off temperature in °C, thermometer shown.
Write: -5 °C
